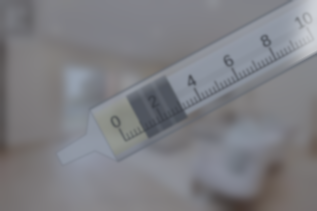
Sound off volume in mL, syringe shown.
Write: 1 mL
